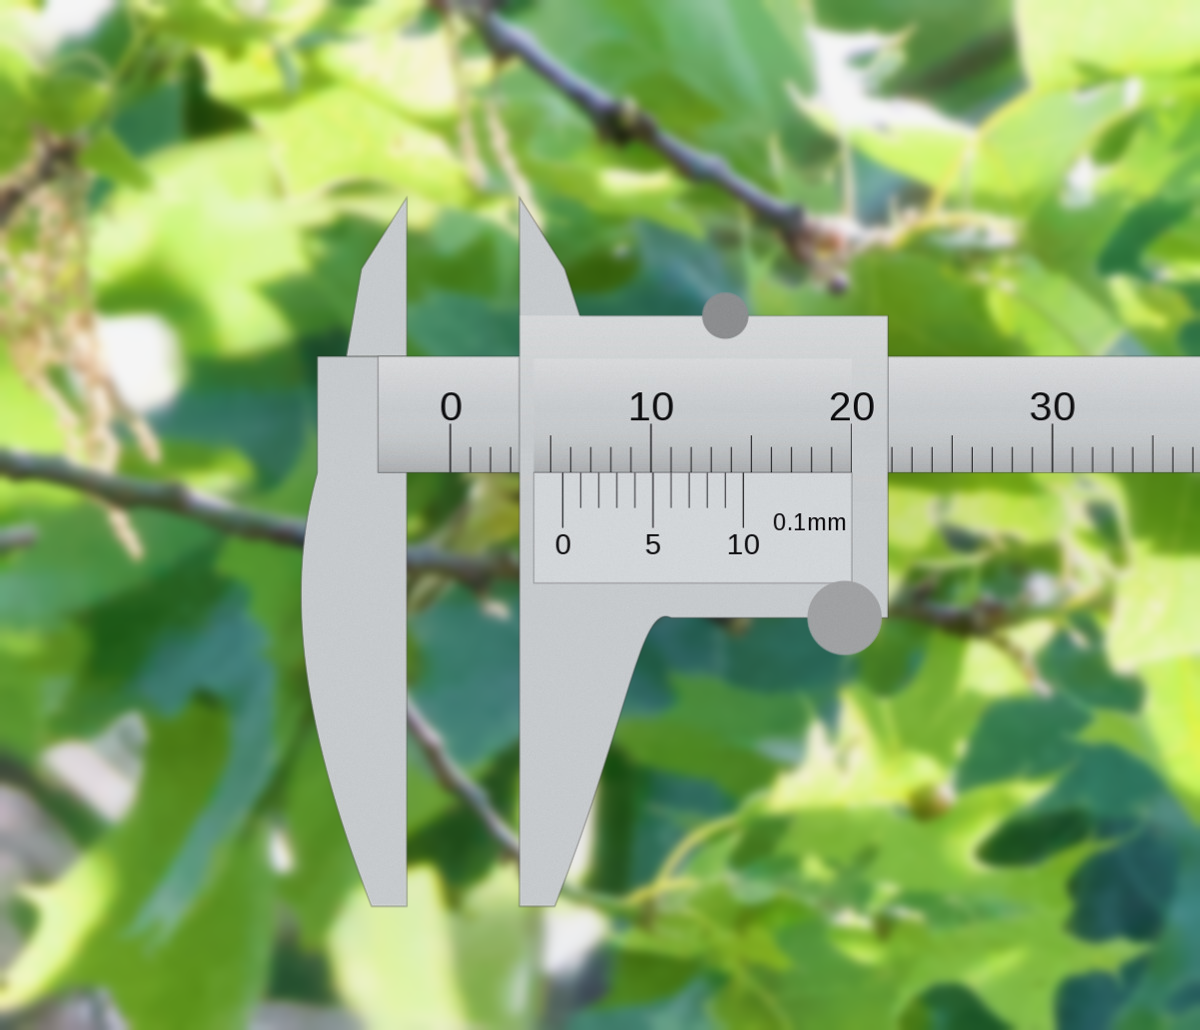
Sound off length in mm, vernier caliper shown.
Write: 5.6 mm
